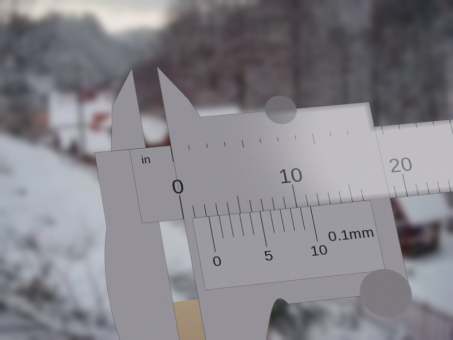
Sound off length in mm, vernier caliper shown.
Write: 2.2 mm
